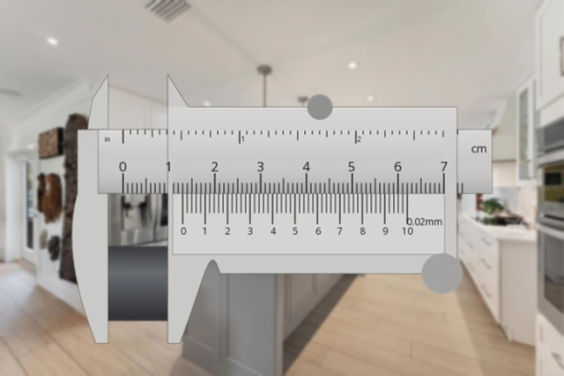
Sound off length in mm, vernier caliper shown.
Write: 13.0 mm
